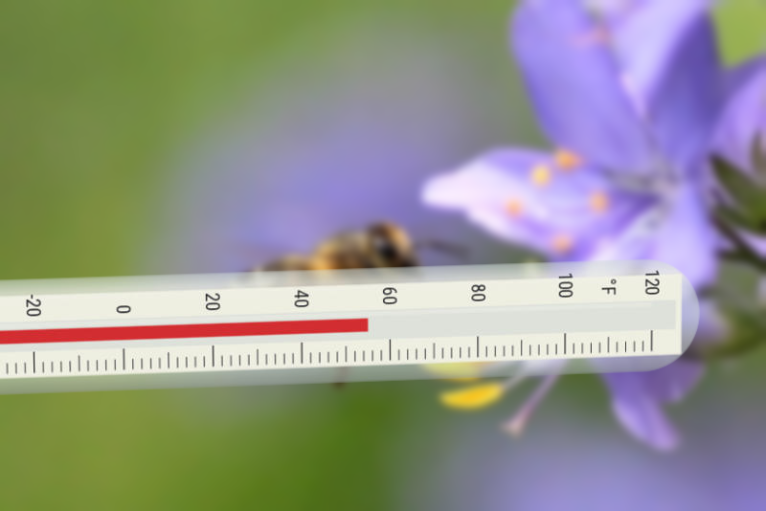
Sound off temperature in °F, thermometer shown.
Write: 55 °F
